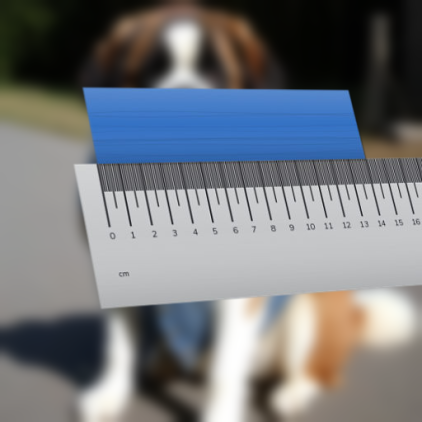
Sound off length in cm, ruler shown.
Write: 14 cm
